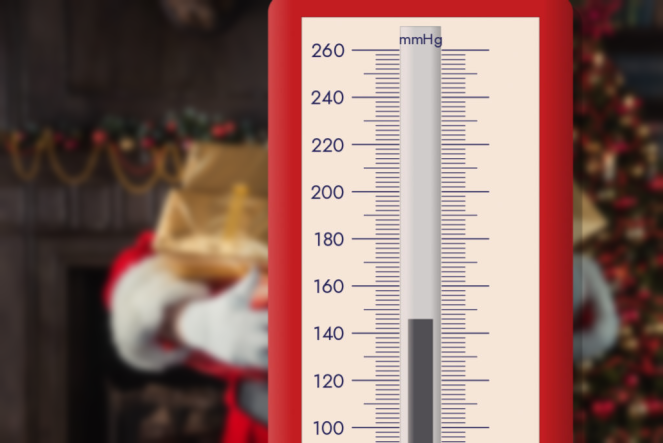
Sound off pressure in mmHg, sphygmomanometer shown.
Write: 146 mmHg
